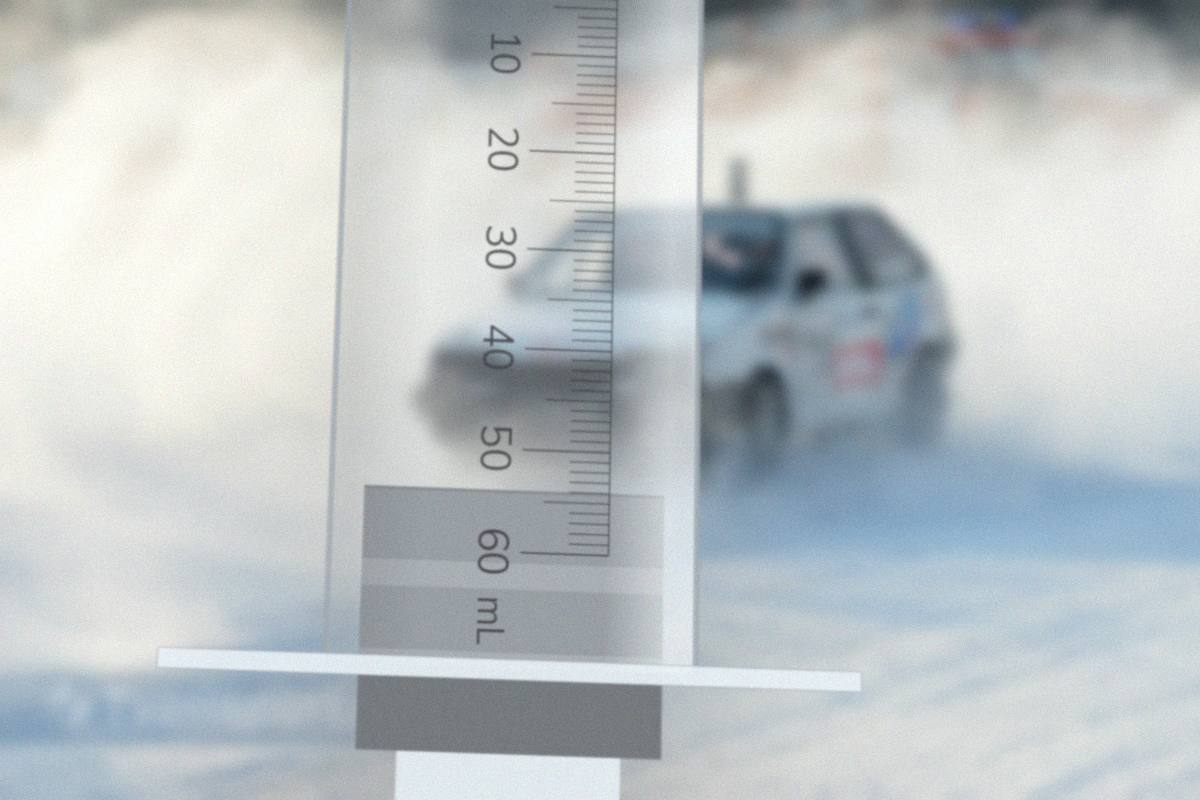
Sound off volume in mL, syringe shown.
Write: 54 mL
